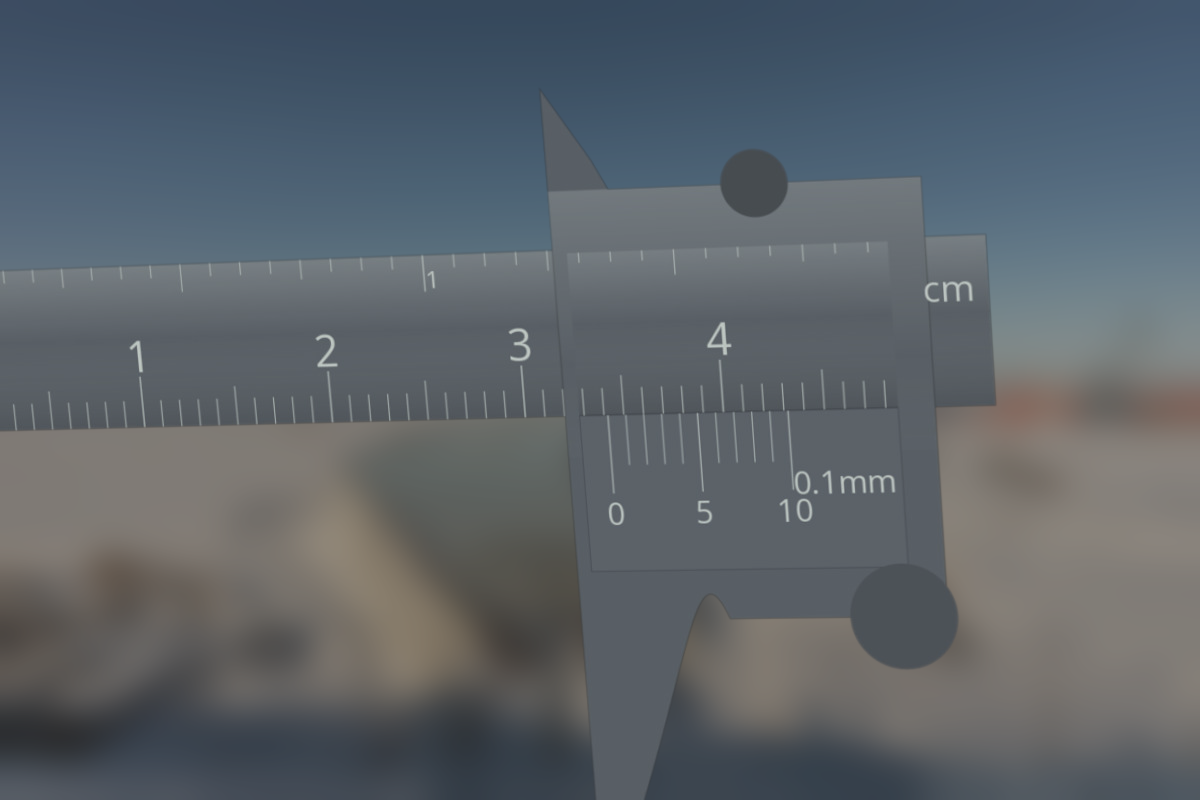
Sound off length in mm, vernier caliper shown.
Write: 34.2 mm
